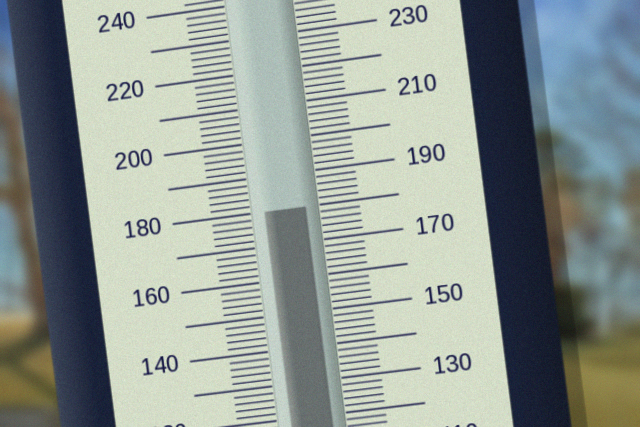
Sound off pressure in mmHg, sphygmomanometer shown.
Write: 180 mmHg
